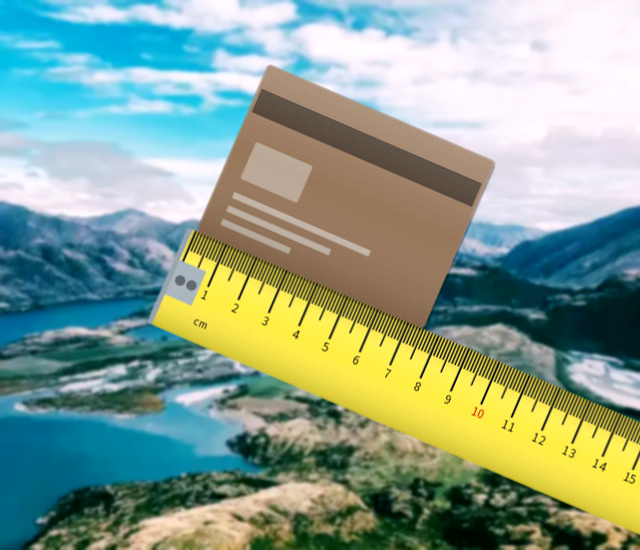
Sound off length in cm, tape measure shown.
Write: 7.5 cm
